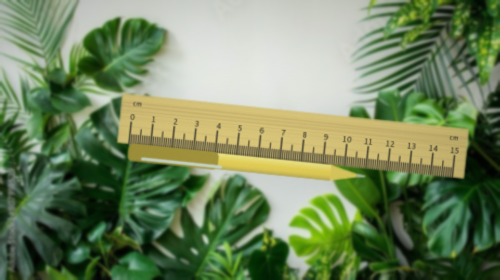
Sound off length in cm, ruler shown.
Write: 11 cm
